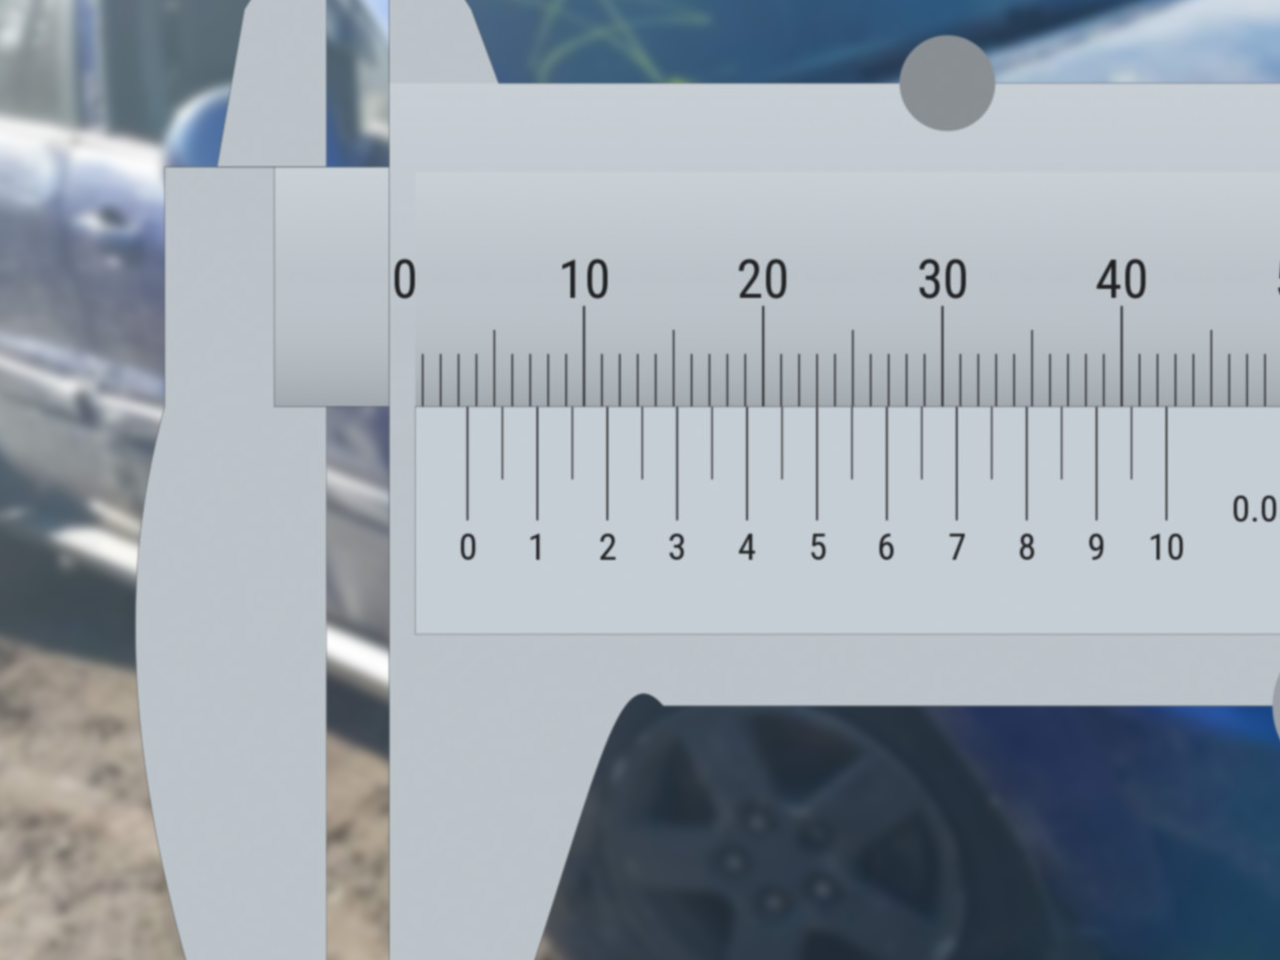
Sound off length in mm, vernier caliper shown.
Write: 3.5 mm
